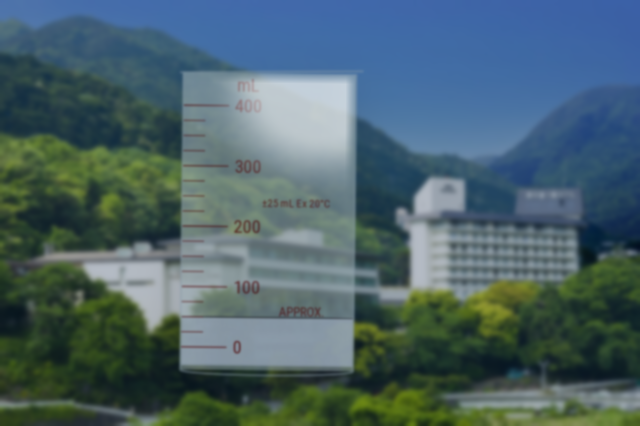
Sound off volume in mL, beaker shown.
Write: 50 mL
